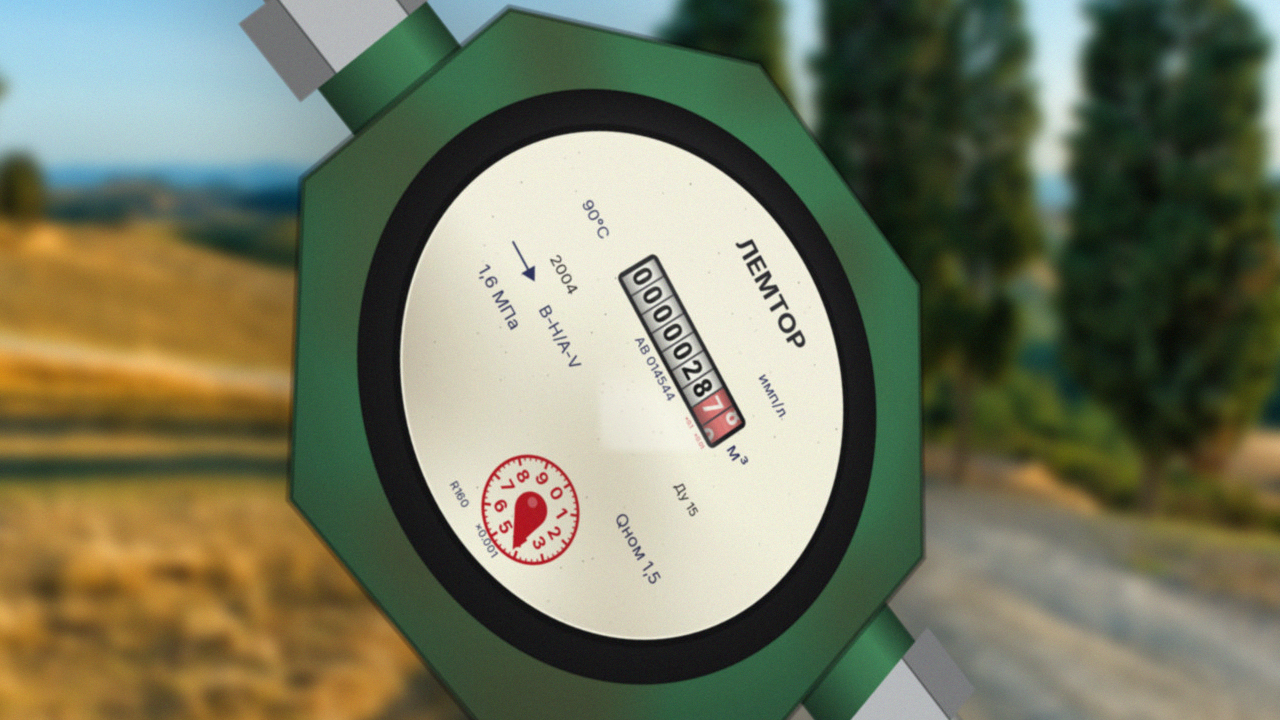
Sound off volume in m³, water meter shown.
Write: 28.784 m³
